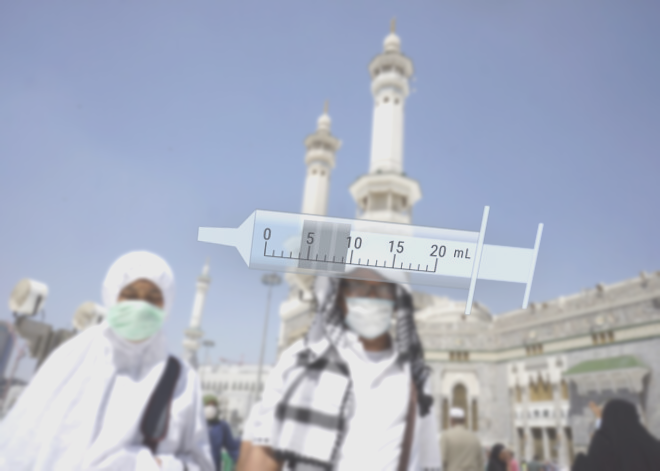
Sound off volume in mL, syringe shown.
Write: 4 mL
